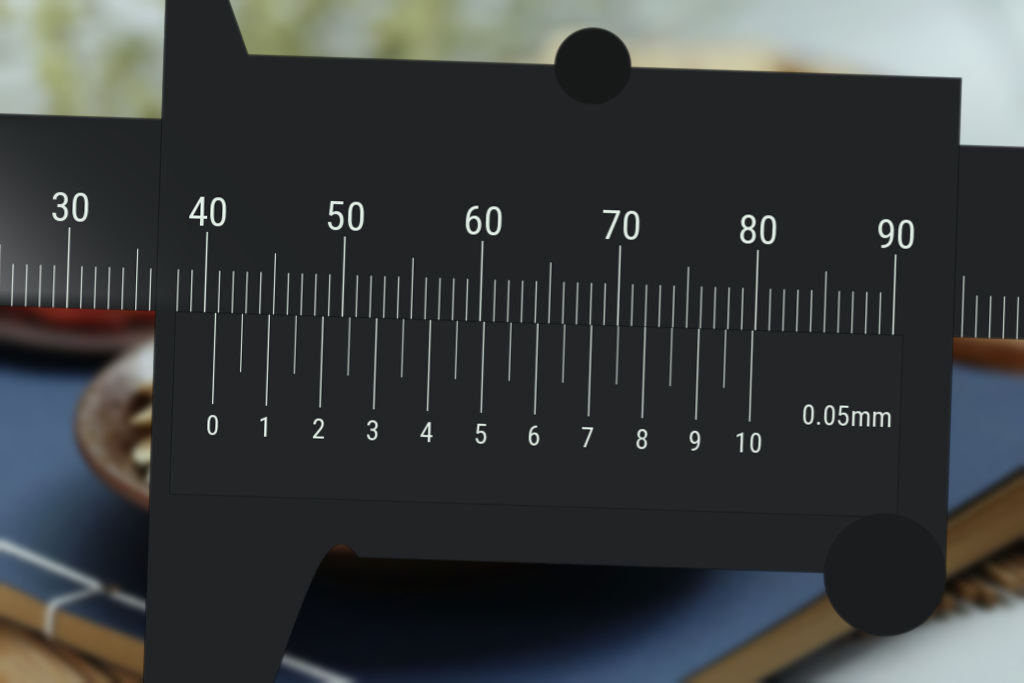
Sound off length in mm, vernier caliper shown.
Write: 40.8 mm
